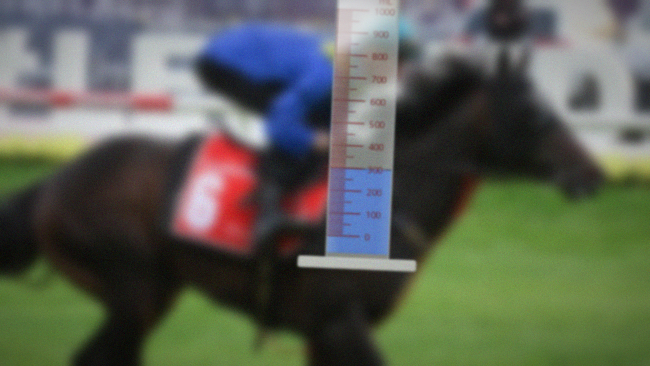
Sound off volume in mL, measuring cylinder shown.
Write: 300 mL
